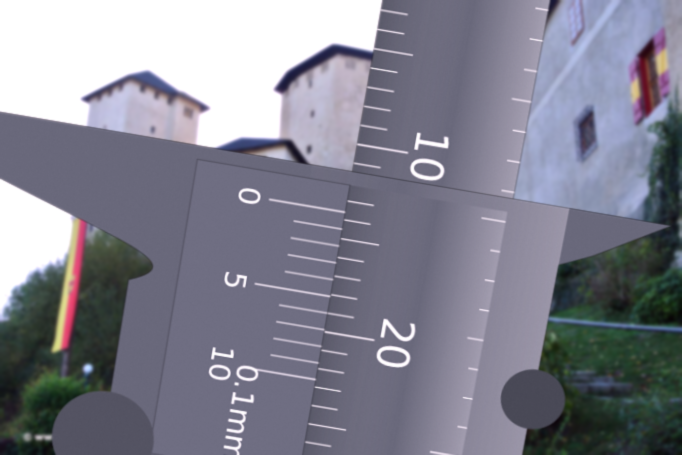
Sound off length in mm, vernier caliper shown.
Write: 13.6 mm
